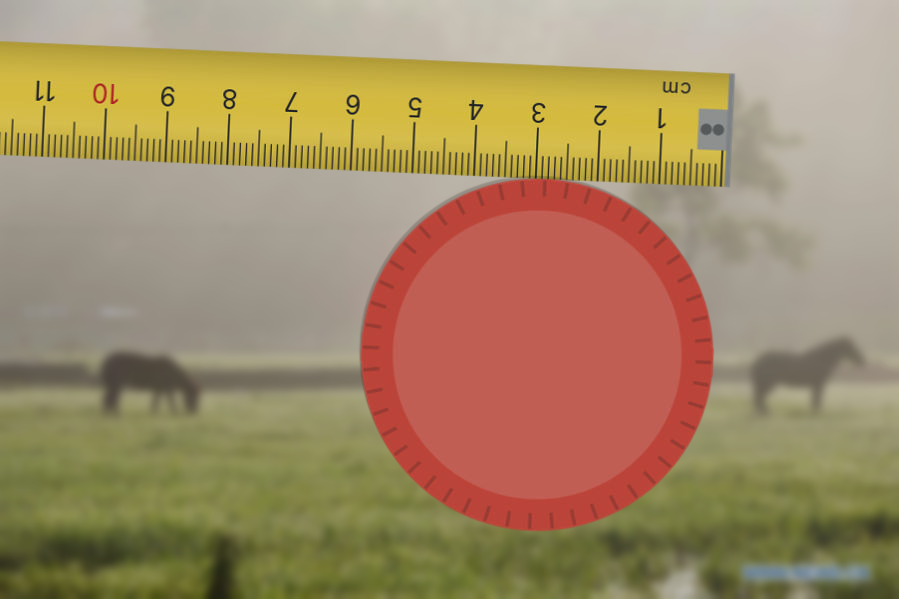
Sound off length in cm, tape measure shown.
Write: 5.7 cm
